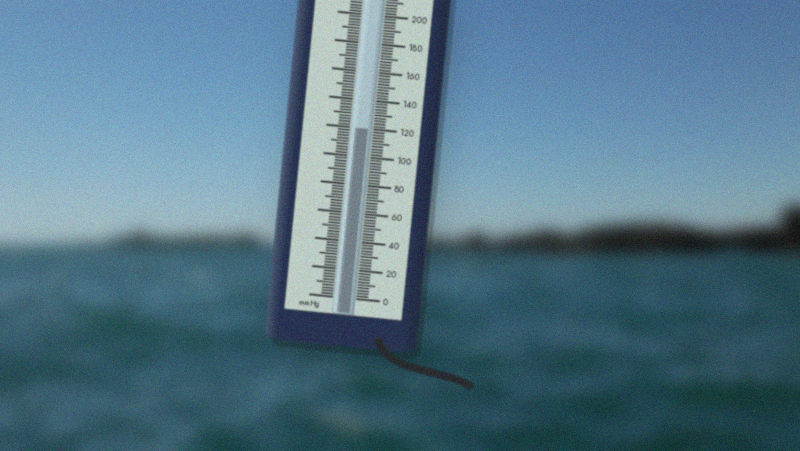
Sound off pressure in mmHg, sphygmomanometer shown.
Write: 120 mmHg
